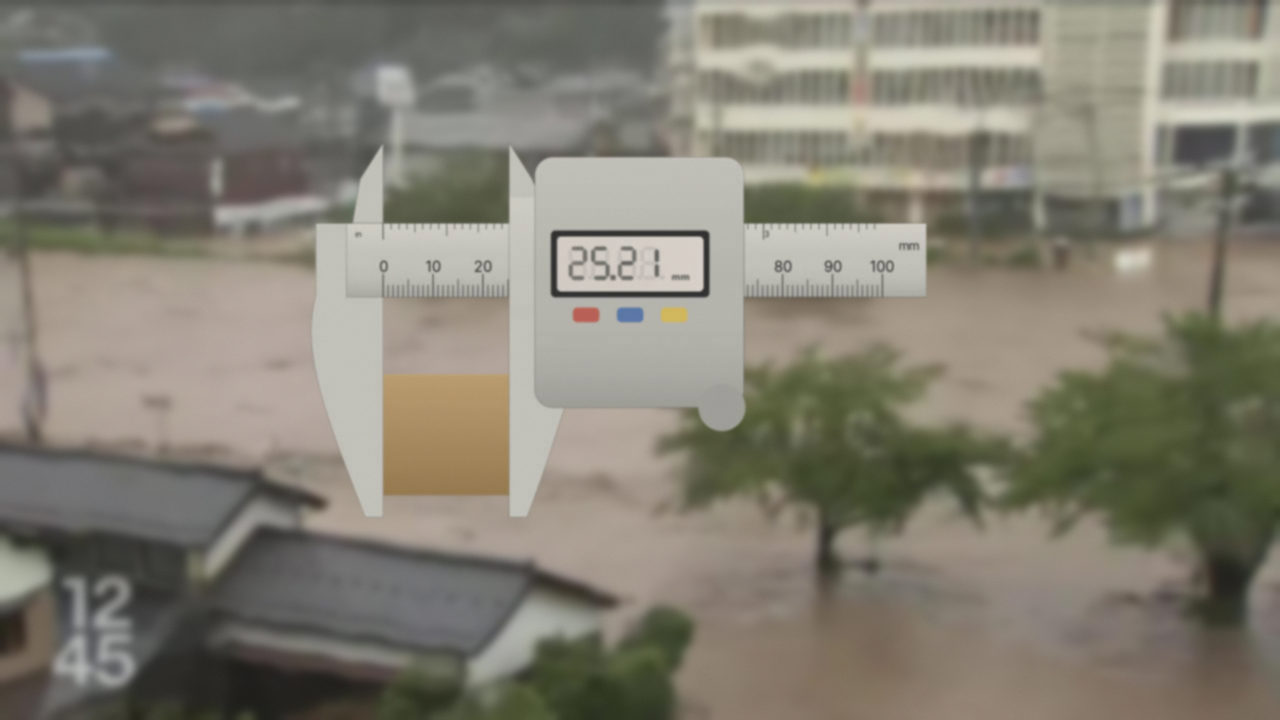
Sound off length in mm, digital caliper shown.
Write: 25.21 mm
